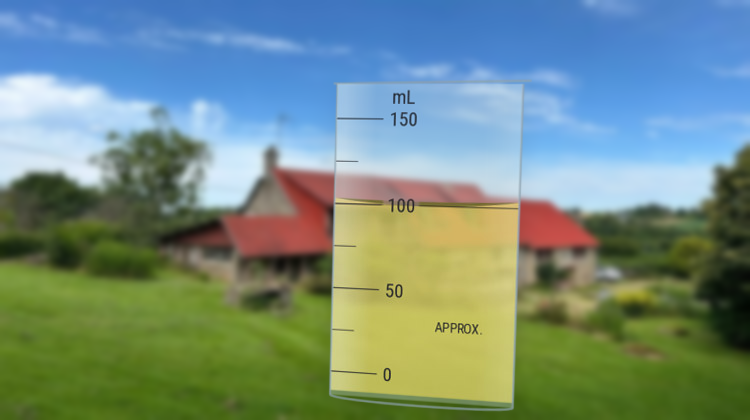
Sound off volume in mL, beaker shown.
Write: 100 mL
